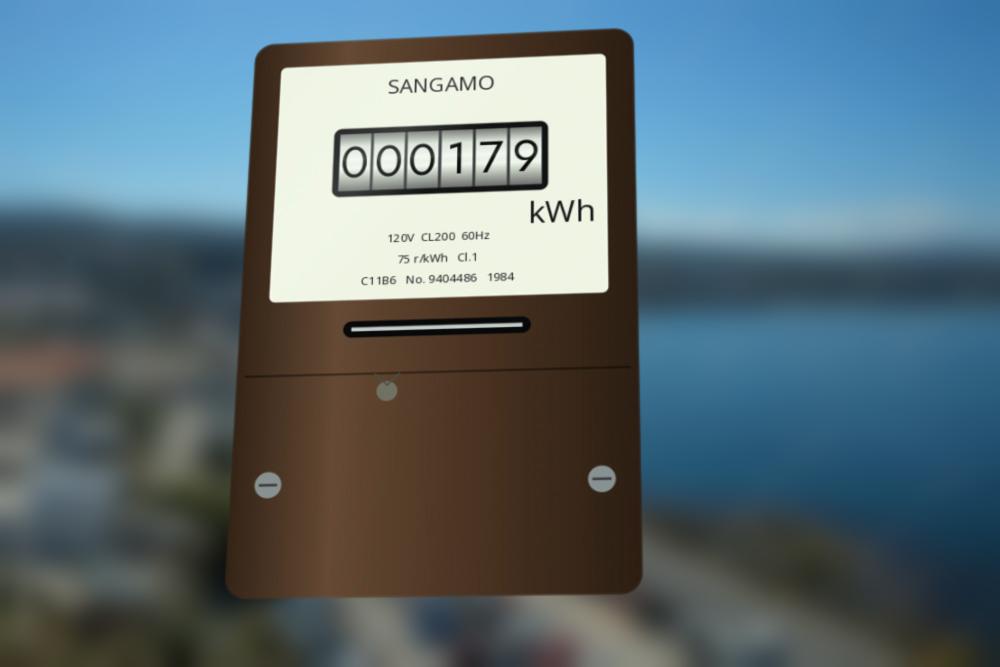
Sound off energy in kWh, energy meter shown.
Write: 179 kWh
